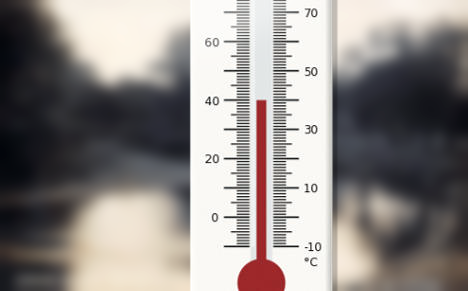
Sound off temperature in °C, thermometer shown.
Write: 40 °C
